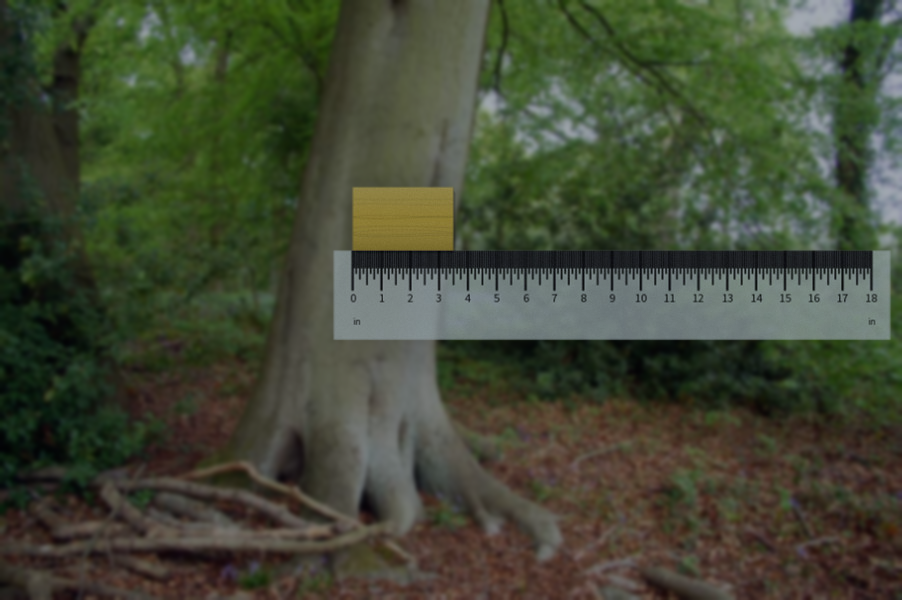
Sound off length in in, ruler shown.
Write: 3.5 in
